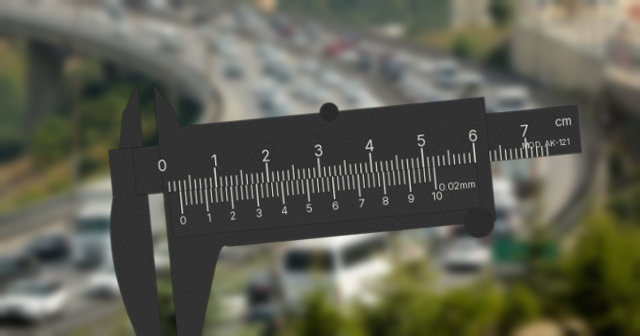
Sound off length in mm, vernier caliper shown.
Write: 3.0 mm
